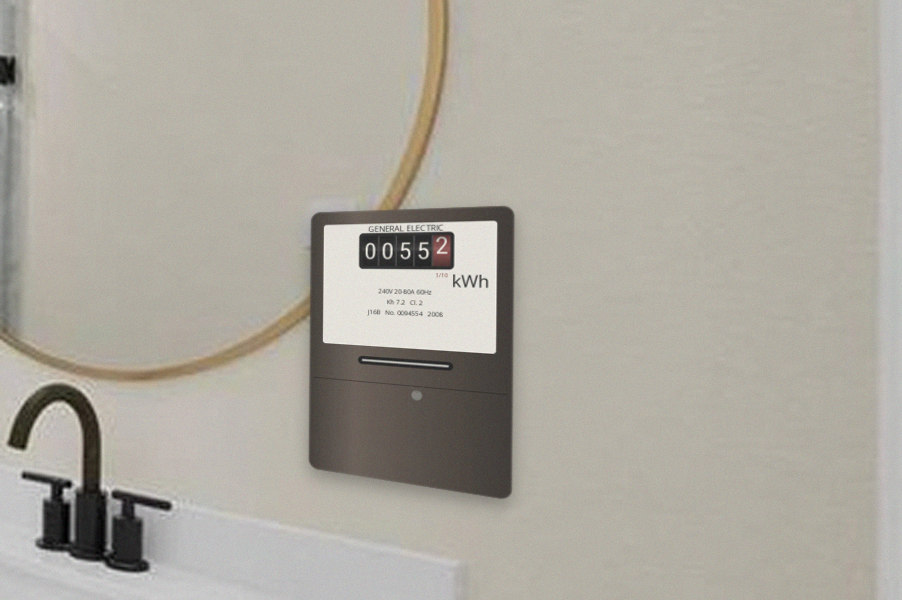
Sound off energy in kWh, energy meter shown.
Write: 55.2 kWh
